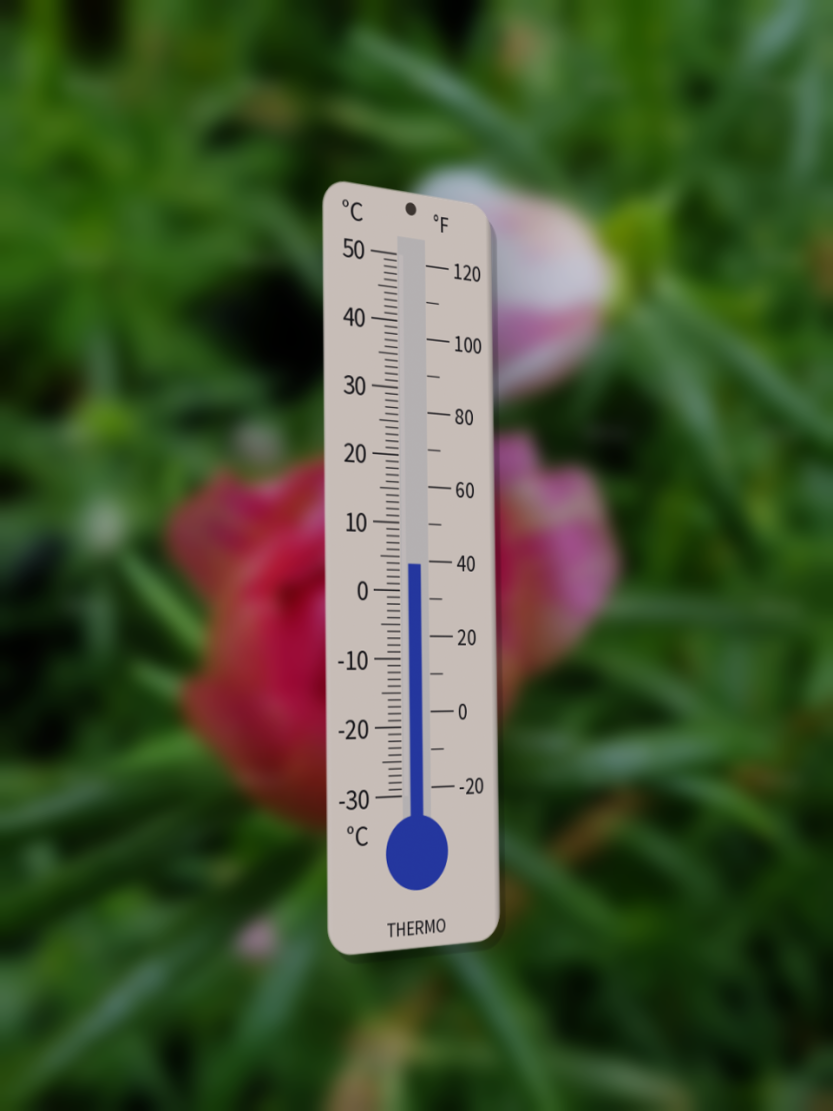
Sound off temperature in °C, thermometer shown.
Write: 4 °C
